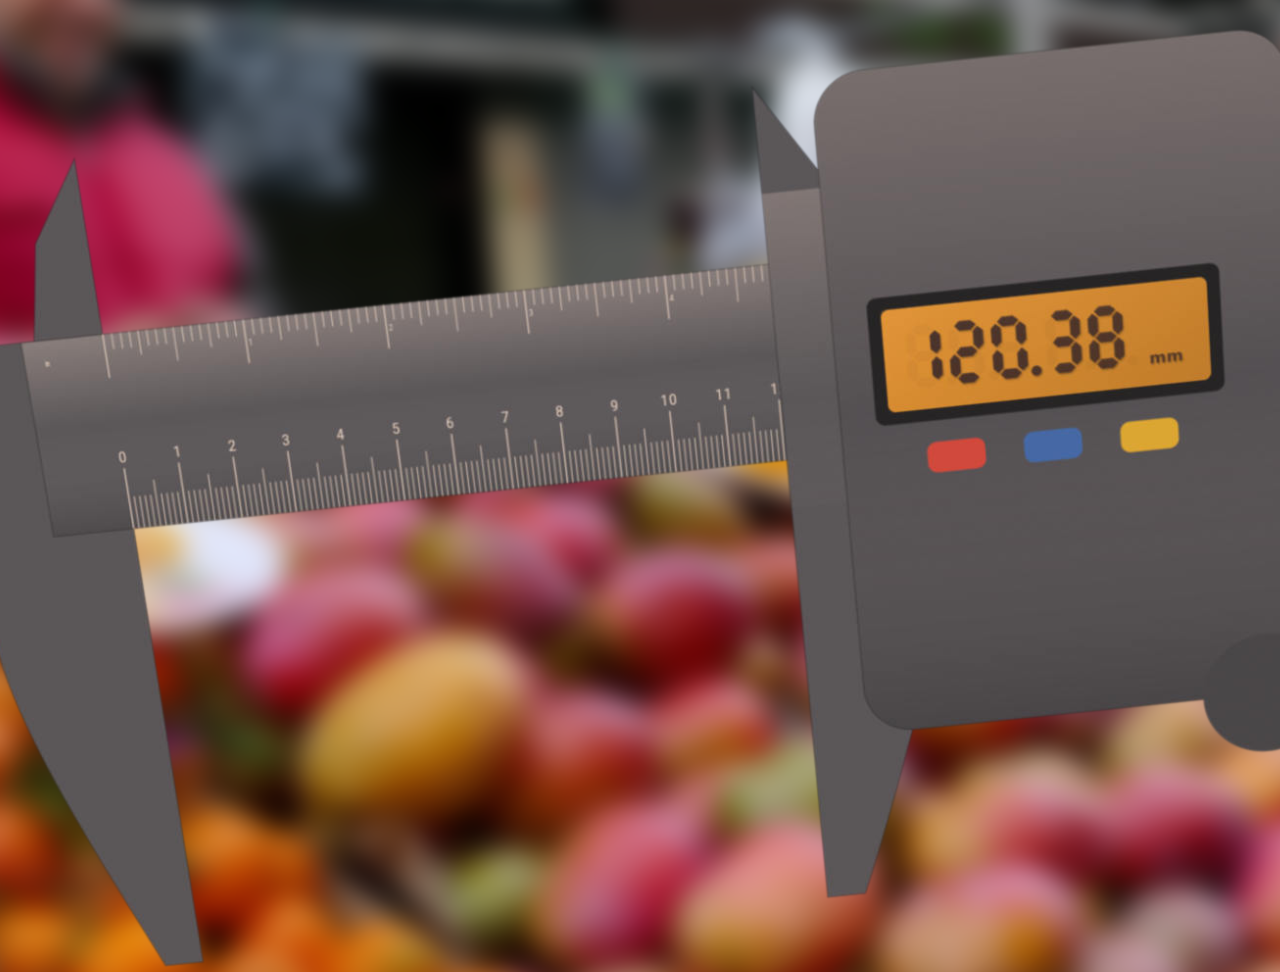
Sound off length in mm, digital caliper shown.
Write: 120.38 mm
